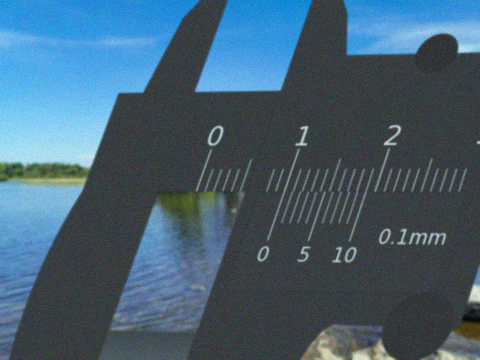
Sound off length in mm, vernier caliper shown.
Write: 10.0 mm
